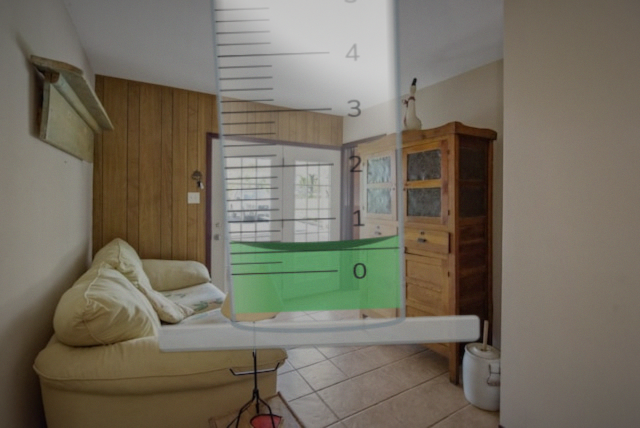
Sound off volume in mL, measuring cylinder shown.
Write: 0.4 mL
